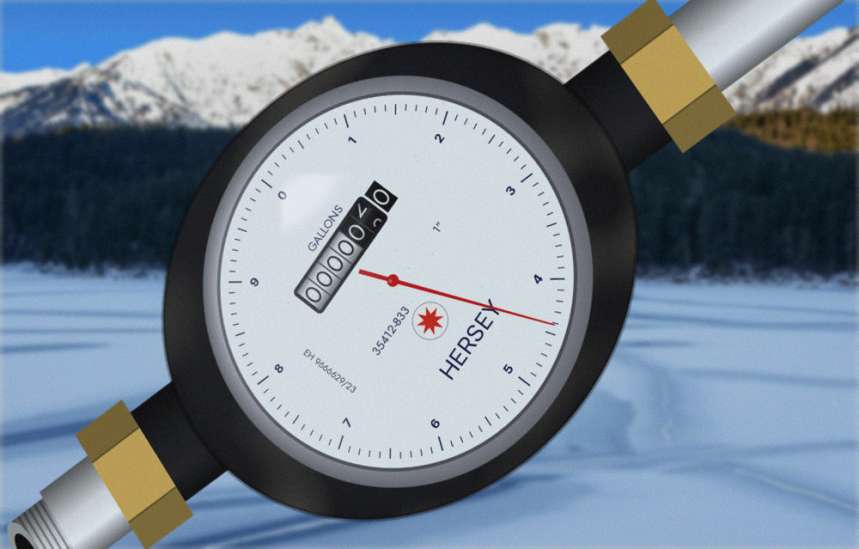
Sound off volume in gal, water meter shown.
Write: 24.4 gal
